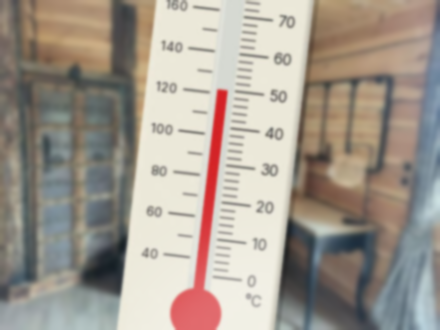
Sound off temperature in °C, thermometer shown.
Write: 50 °C
